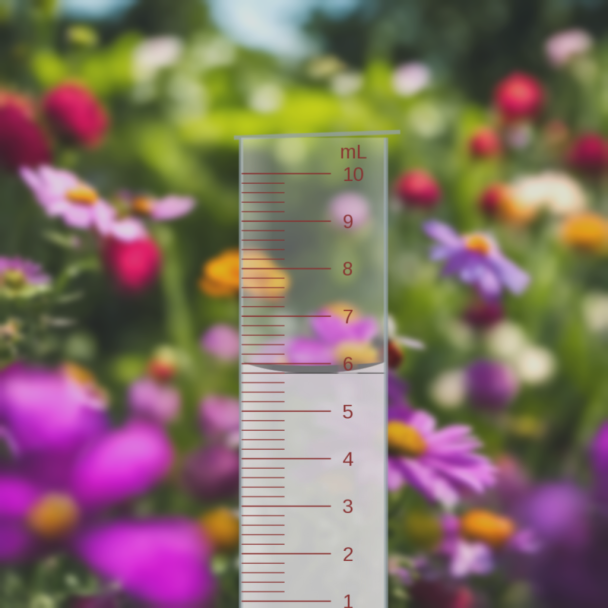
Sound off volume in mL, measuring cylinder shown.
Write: 5.8 mL
